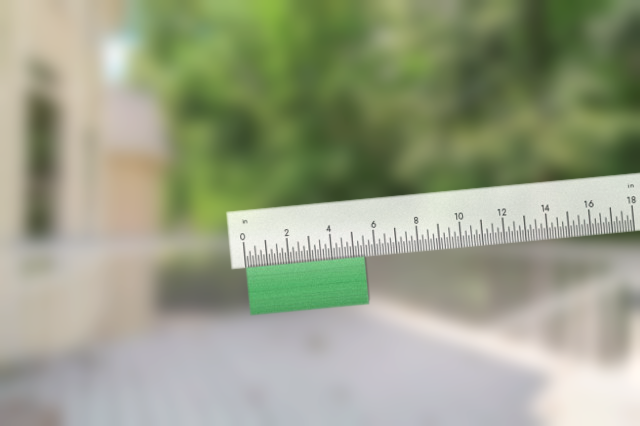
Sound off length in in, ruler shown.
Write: 5.5 in
